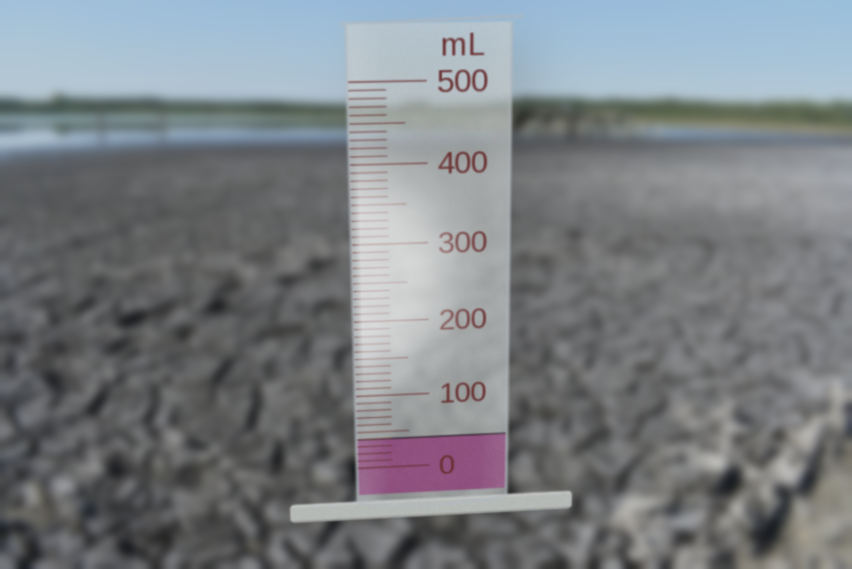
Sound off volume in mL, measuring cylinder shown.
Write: 40 mL
